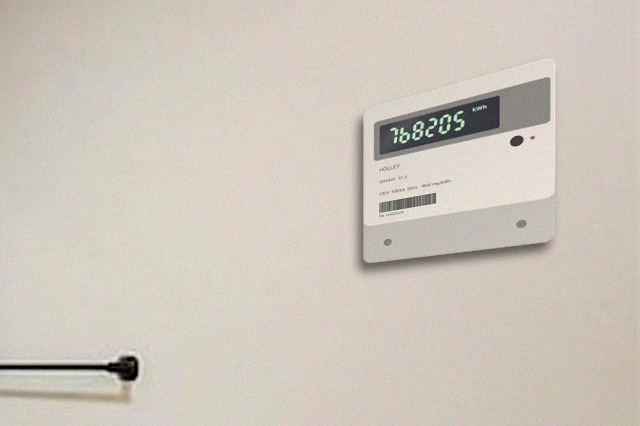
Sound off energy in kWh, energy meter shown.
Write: 768205 kWh
